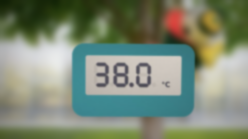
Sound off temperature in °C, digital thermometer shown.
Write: 38.0 °C
